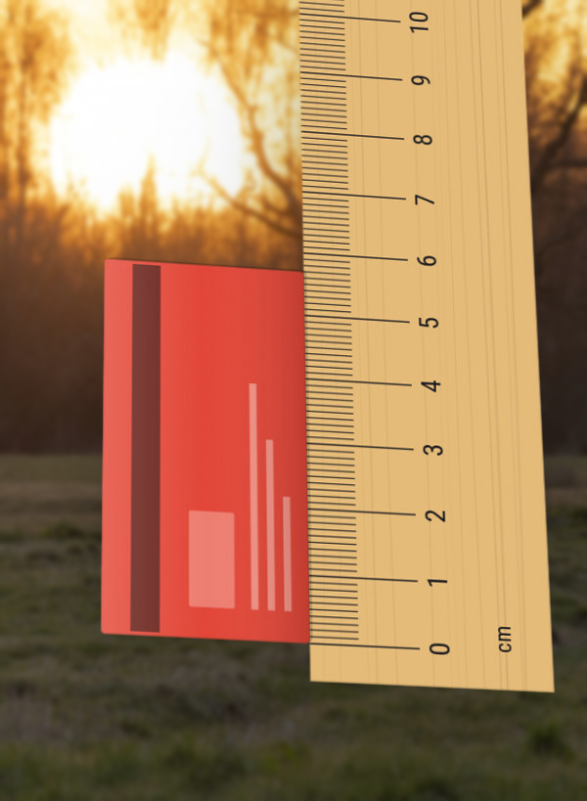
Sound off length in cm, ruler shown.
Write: 5.7 cm
